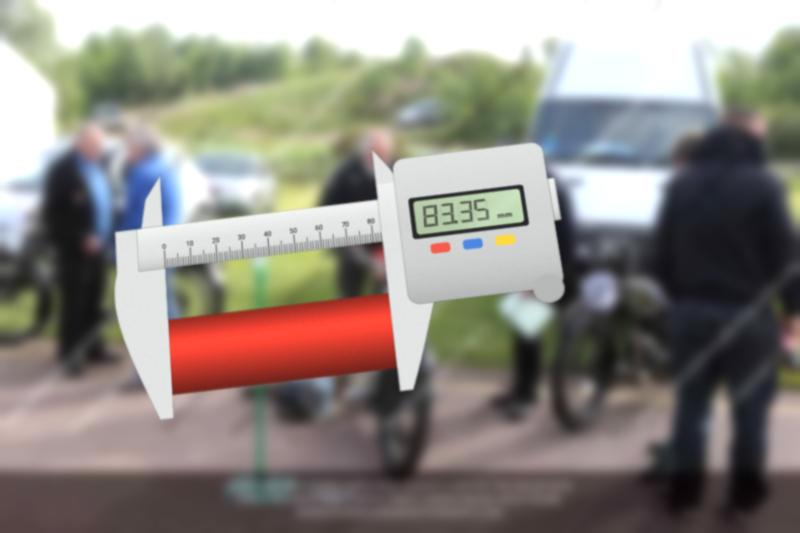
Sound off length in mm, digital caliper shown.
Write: 83.35 mm
